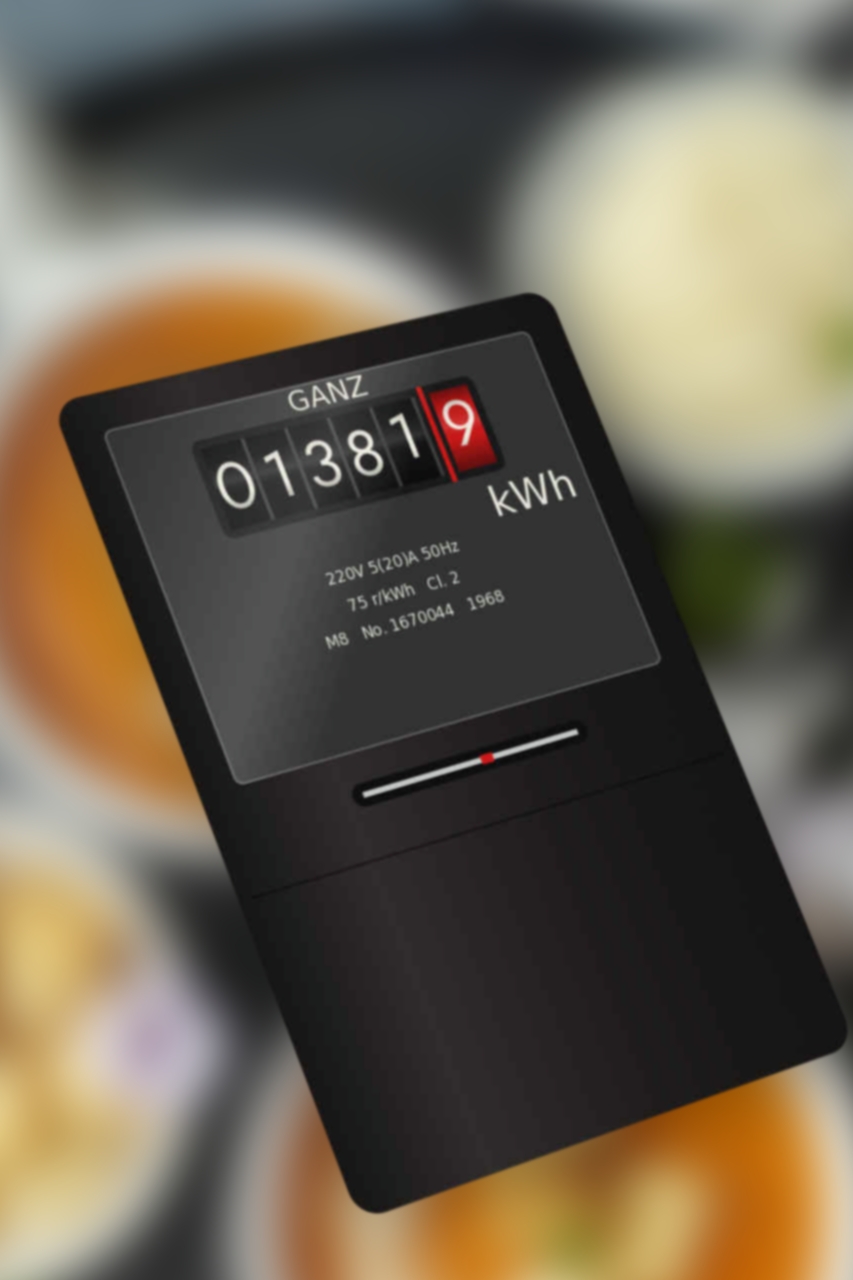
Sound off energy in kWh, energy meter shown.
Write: 1381.9 kWh
